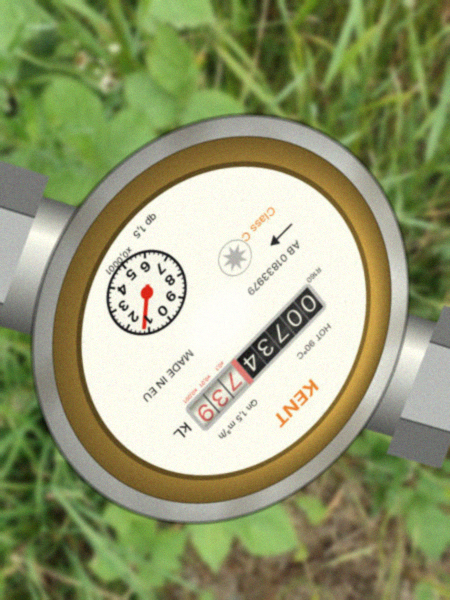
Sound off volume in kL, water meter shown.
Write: 734.7391 kL
